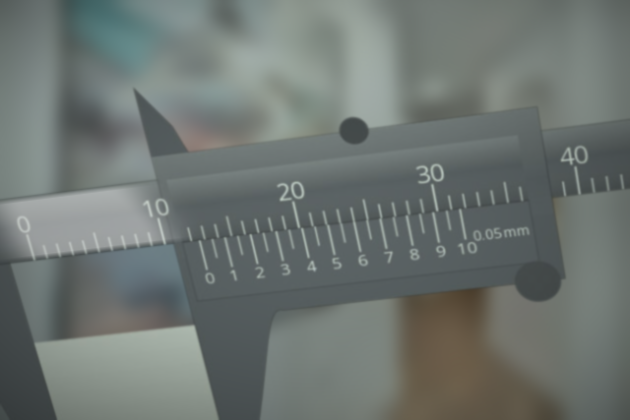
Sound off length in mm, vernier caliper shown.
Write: 12.6 mm
